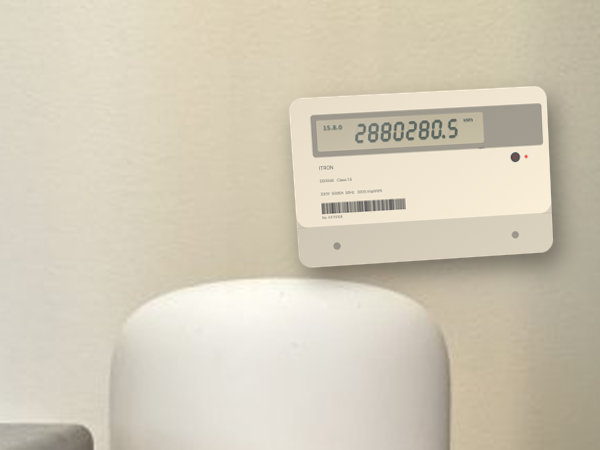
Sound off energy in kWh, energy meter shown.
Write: 2880280.5 kWh
